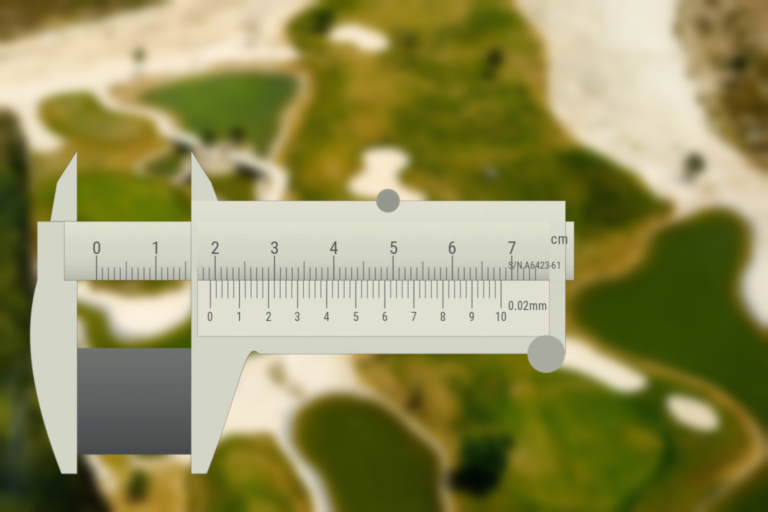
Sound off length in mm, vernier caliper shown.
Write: 19.2 mm
